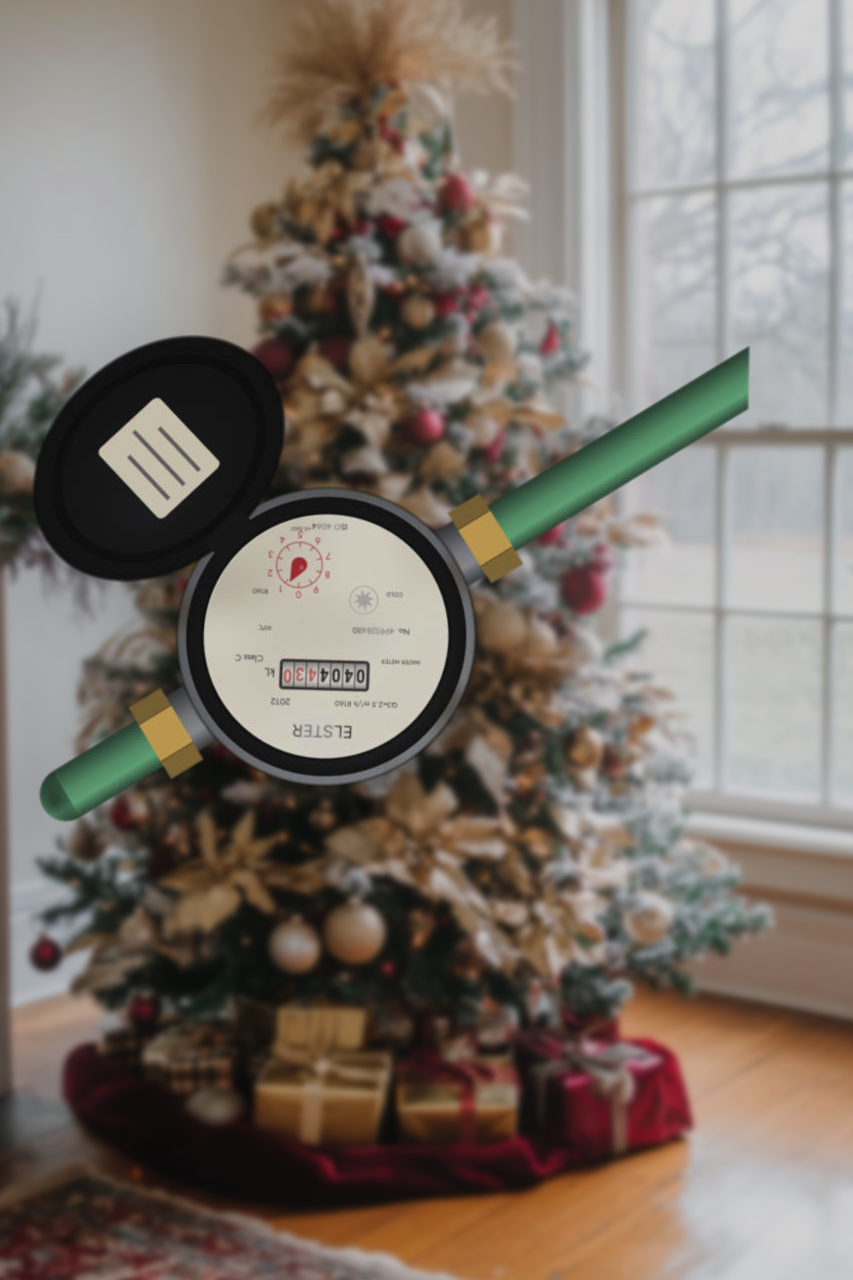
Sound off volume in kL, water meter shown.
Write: 404.4300 kL
